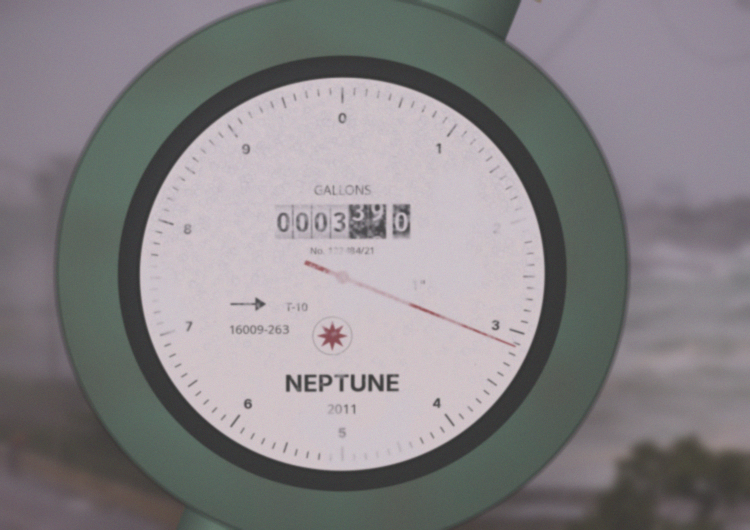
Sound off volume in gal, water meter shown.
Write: 3393.1 gal
